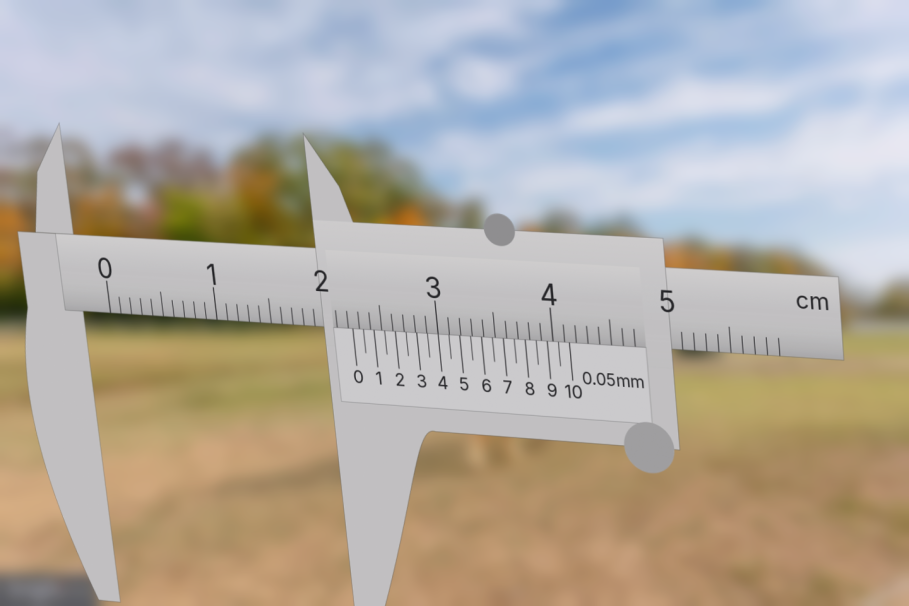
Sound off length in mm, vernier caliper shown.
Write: 22.4 mm
